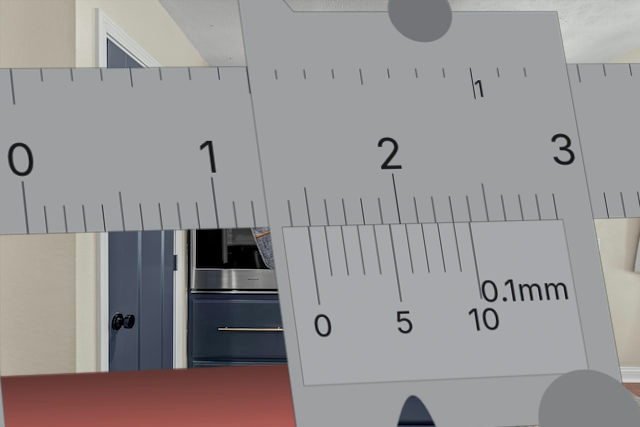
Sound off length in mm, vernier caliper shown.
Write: 14.9 mm
